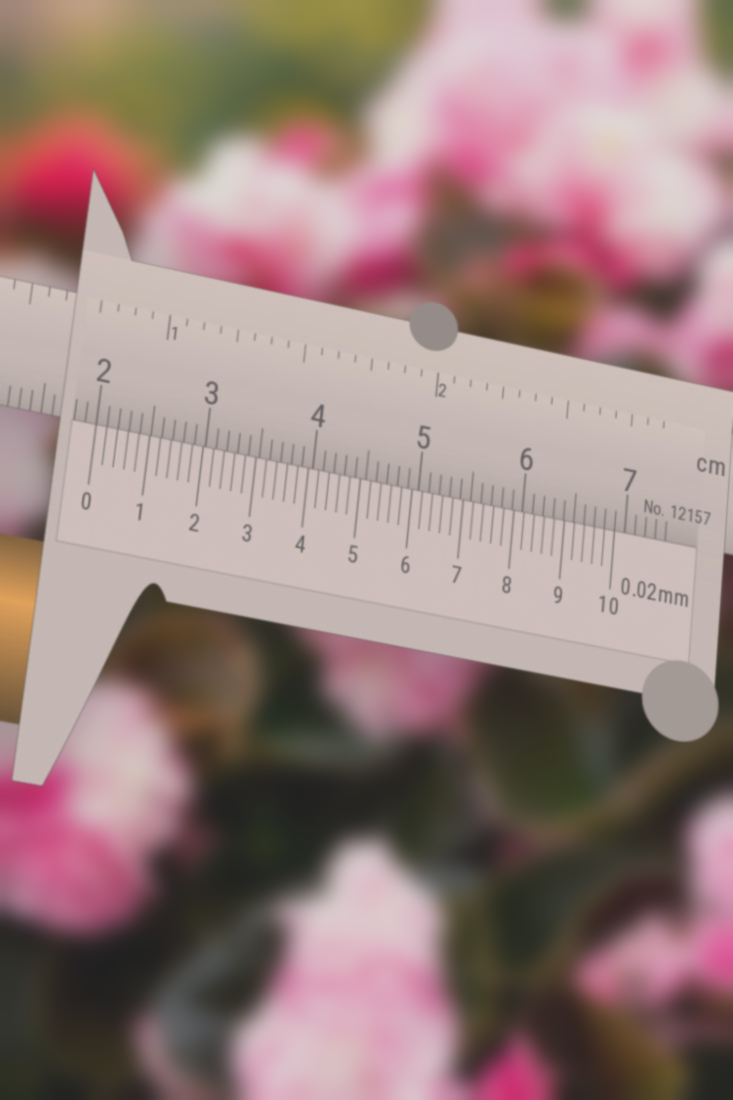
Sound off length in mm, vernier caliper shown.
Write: 20.0 mm
